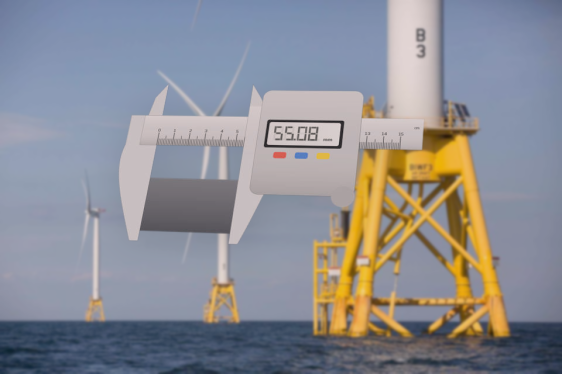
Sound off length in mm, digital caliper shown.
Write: 55.08 mm
